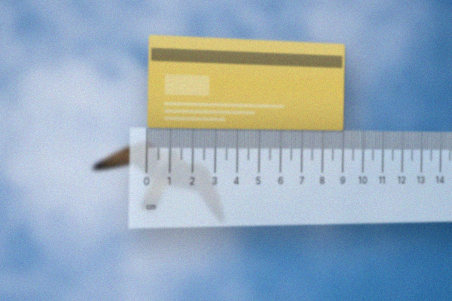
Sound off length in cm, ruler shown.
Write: 9 cm
